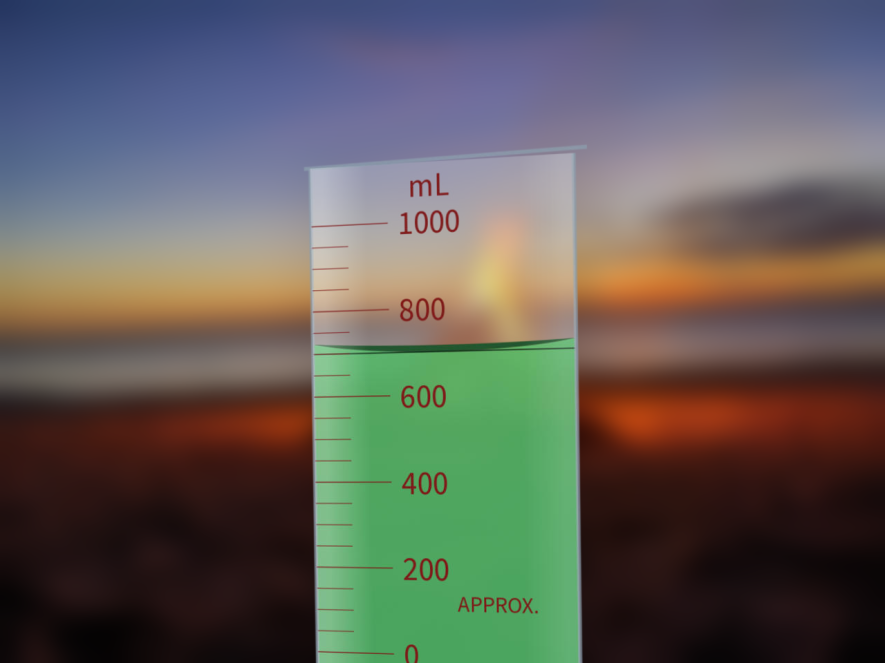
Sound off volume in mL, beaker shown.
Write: 700 mL
